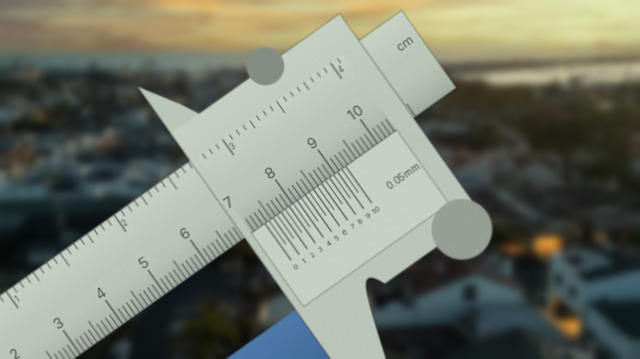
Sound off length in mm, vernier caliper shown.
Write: 73.5 mm
